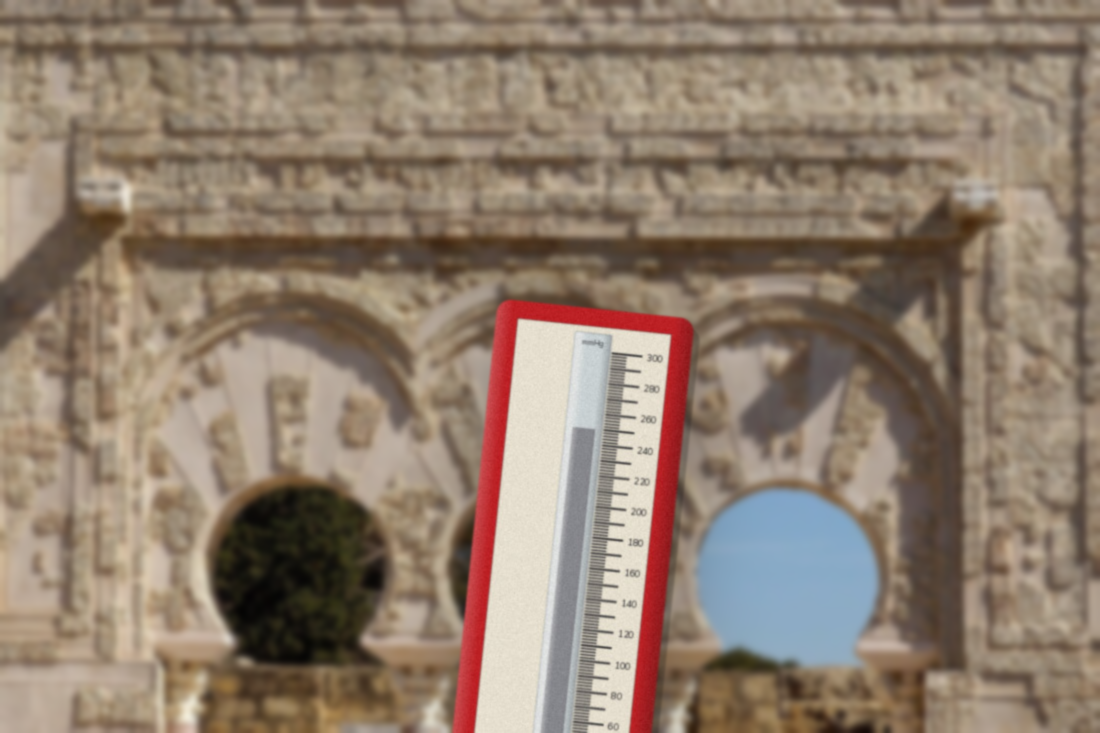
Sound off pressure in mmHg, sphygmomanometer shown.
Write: 250 mmHg
